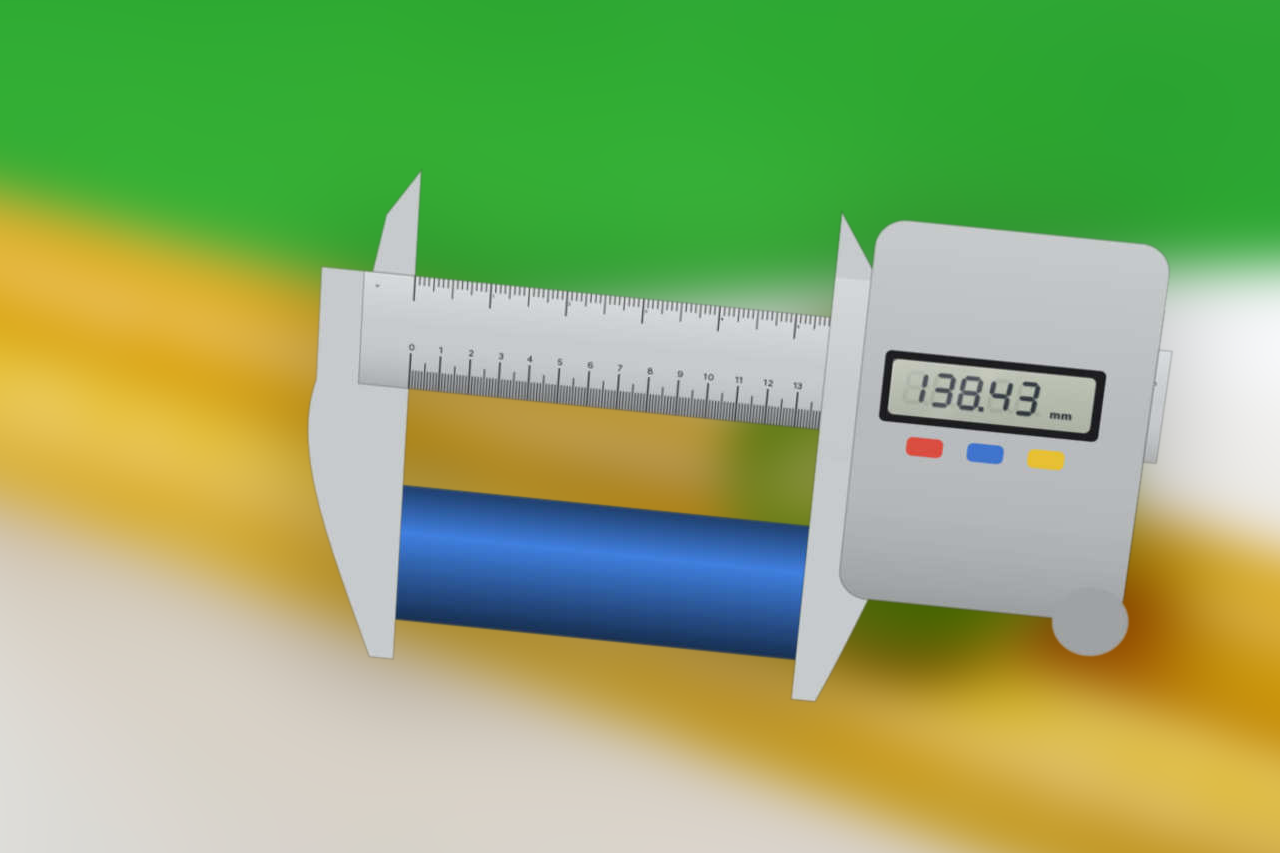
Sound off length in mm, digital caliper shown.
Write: 138.43 mm
